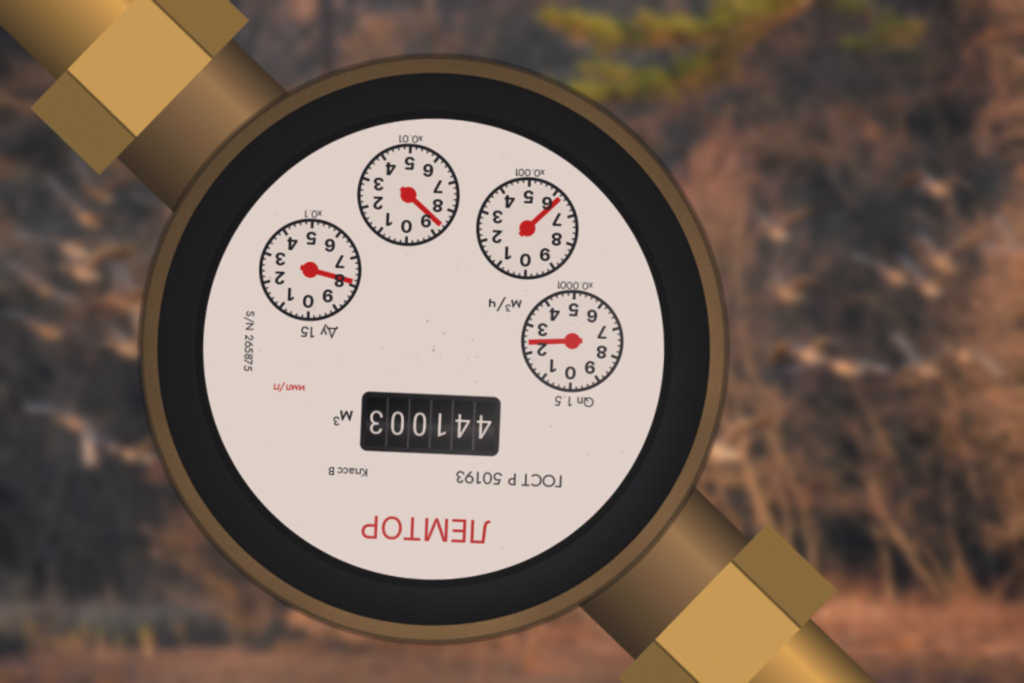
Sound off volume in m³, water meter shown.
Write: 441003.7862 m³
